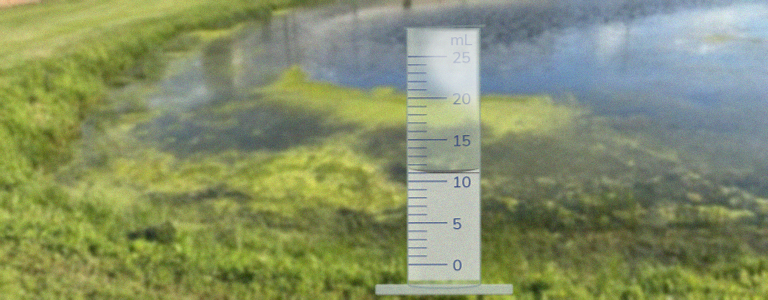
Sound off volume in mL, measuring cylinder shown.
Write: 11 mL
